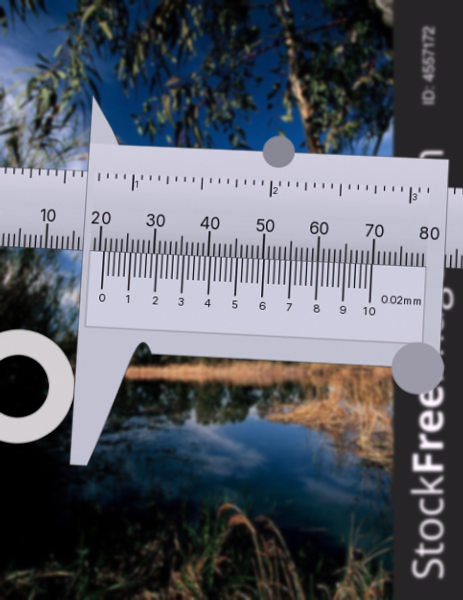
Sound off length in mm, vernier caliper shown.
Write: 20.8 mm
